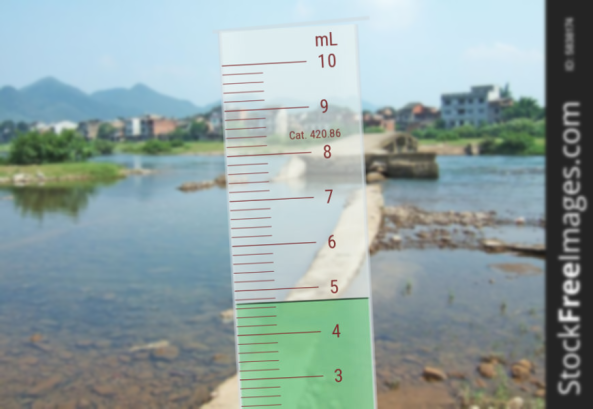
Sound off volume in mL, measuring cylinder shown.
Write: 4.7 mL
